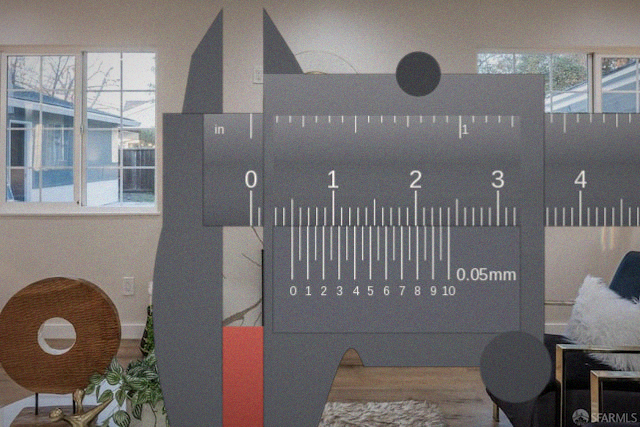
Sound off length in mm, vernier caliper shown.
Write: 5.0 mm
